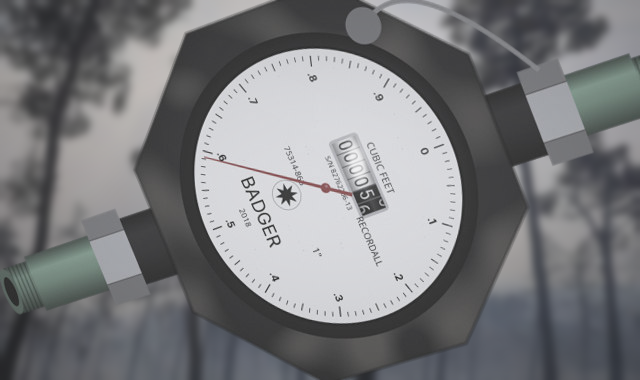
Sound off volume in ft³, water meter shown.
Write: 55.59 ft³
